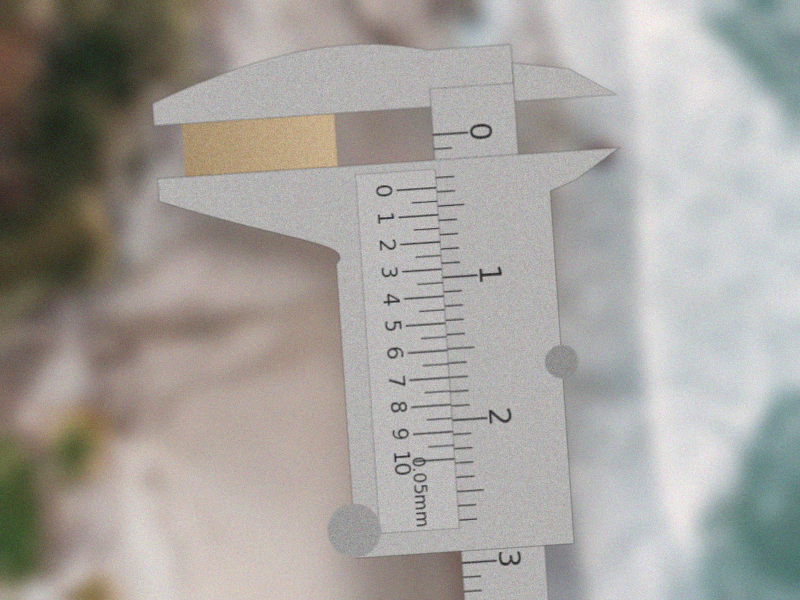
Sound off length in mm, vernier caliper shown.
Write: 3.7 mm
